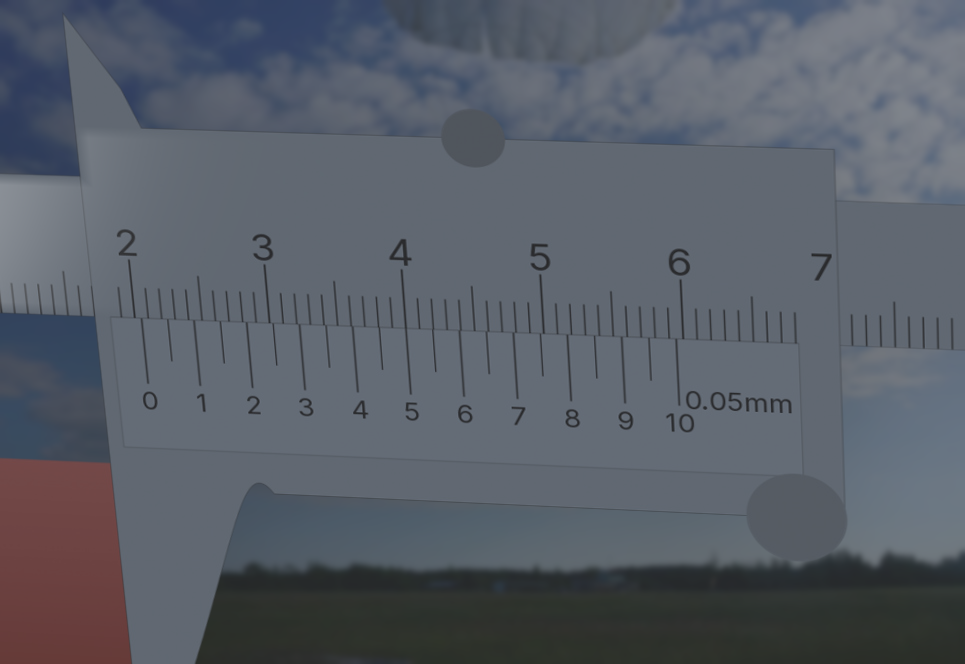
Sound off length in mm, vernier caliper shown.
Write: 20.5 mm
